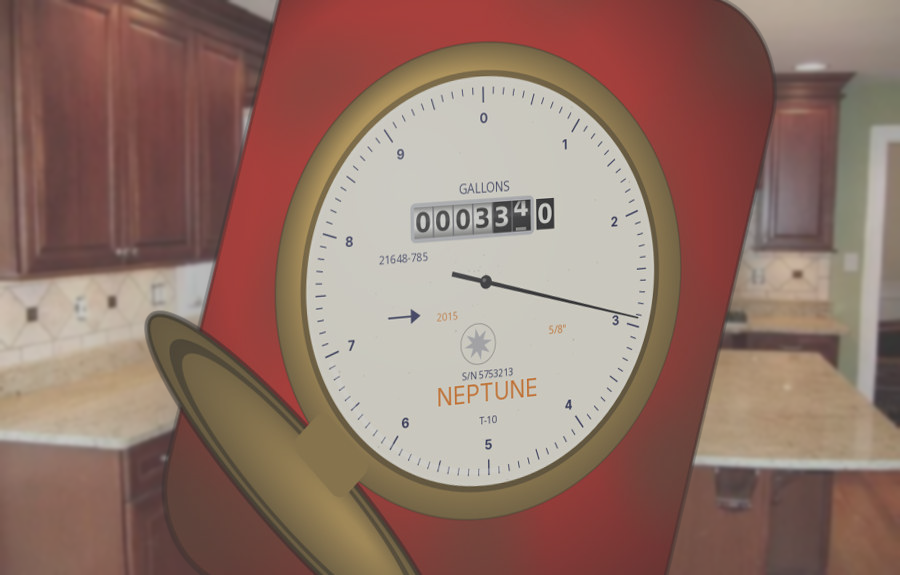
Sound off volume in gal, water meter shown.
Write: 3342.9 gal
